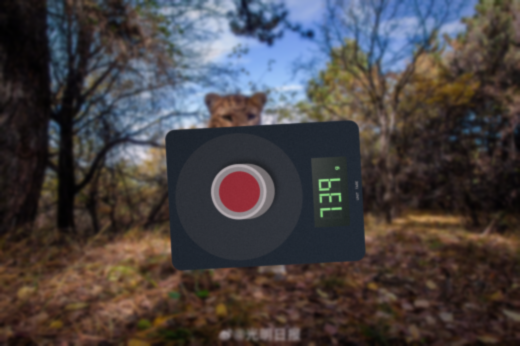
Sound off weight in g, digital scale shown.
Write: 739 g
